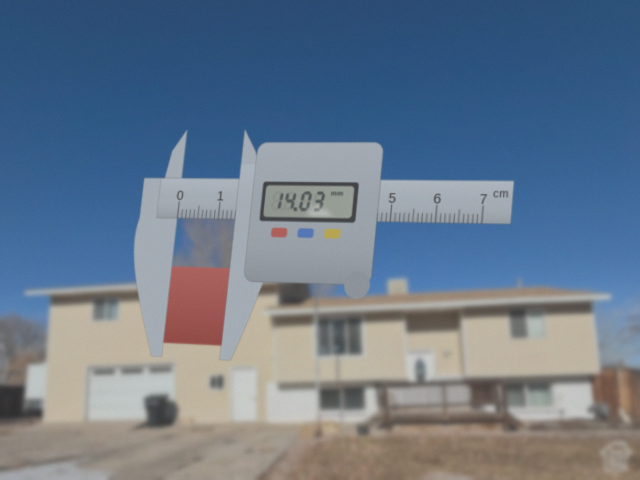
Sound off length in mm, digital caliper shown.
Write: 14.03 mm
